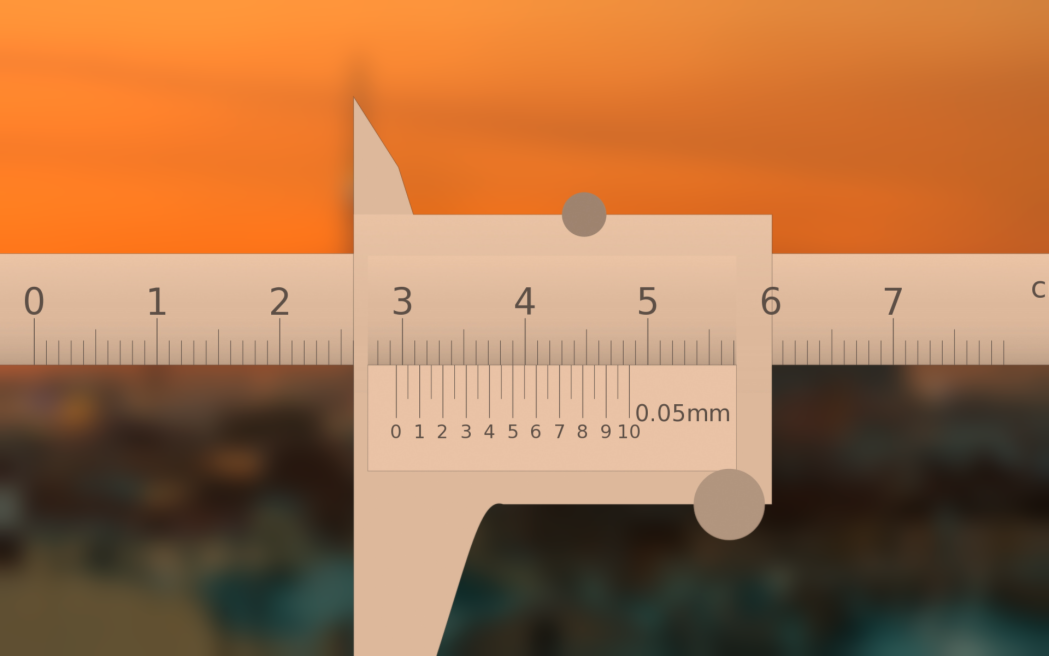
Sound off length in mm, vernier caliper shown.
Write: 29.5 mm
